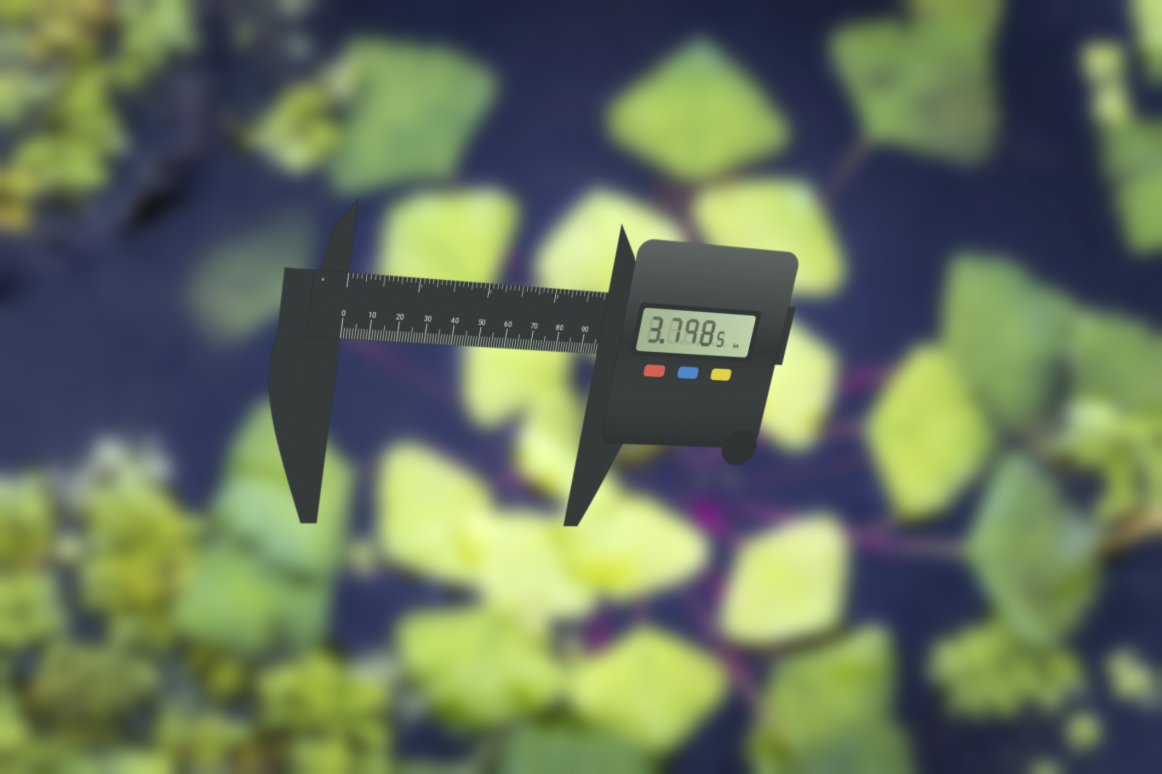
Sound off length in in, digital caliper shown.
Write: 3.7985 in
